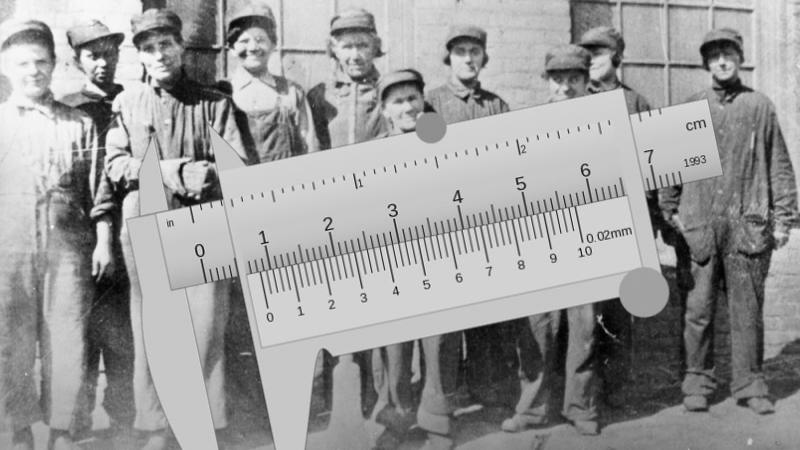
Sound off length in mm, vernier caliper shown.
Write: 8.4 mm
